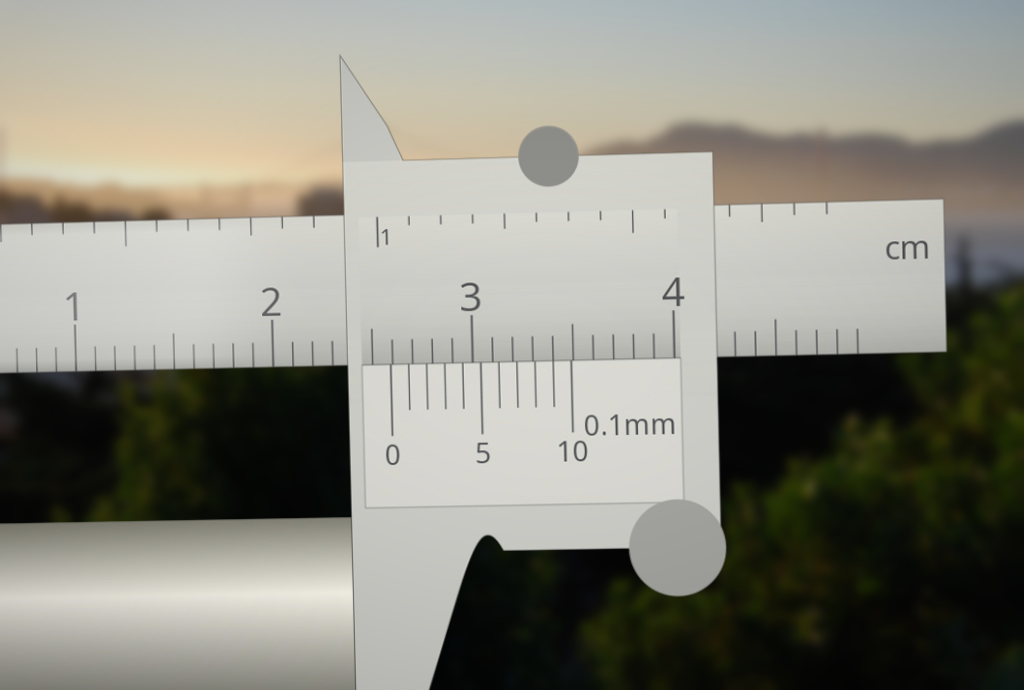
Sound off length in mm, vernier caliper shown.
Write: 25.9 mm
